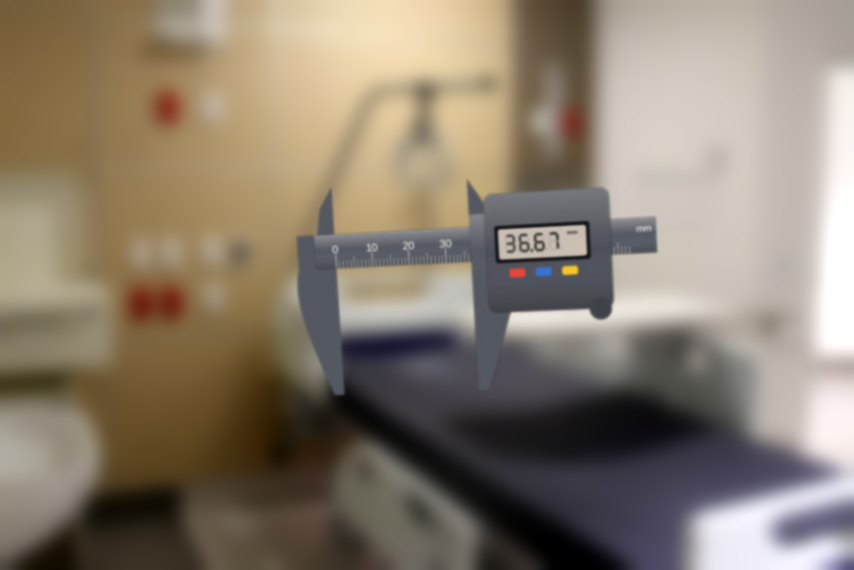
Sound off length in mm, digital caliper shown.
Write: 36.67 mm
